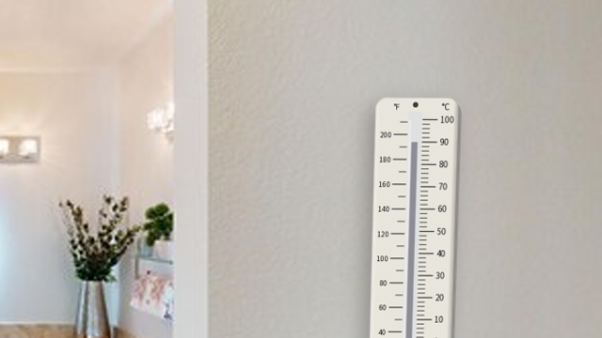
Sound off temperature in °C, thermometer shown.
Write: 90 °C
